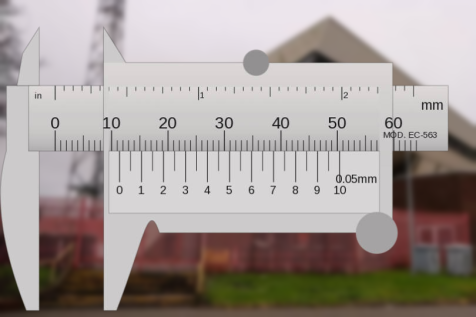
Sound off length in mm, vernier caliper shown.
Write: 11.4 mm
